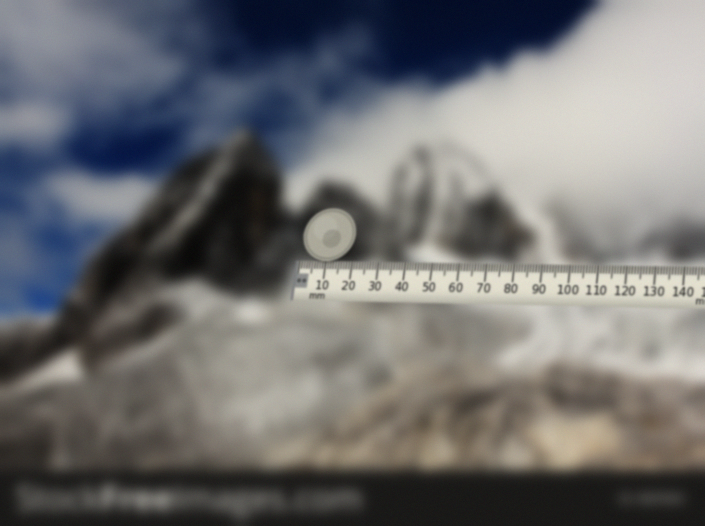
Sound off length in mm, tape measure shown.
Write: 20 mm
